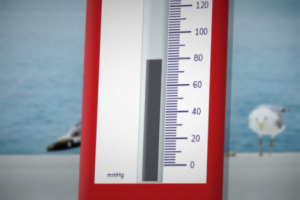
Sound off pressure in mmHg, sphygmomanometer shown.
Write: 80 mmHg
